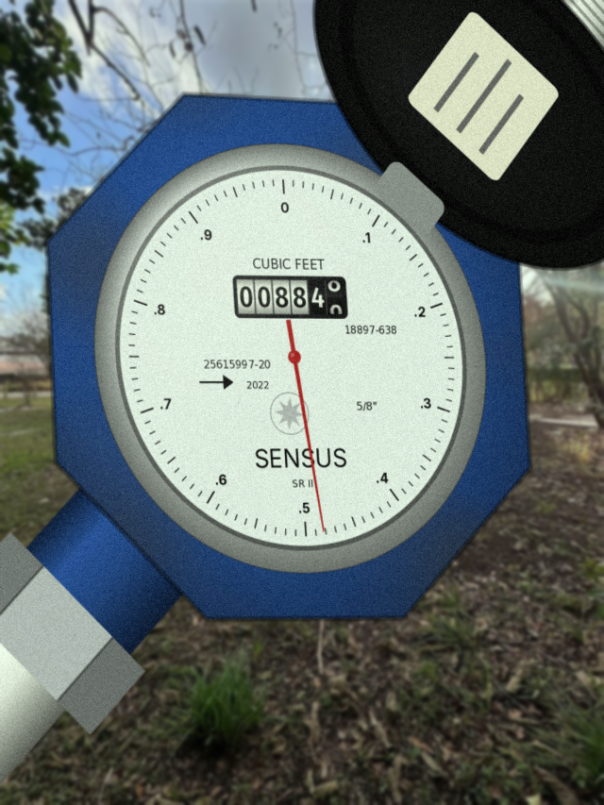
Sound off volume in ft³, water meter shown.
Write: 8848.48 ft³
